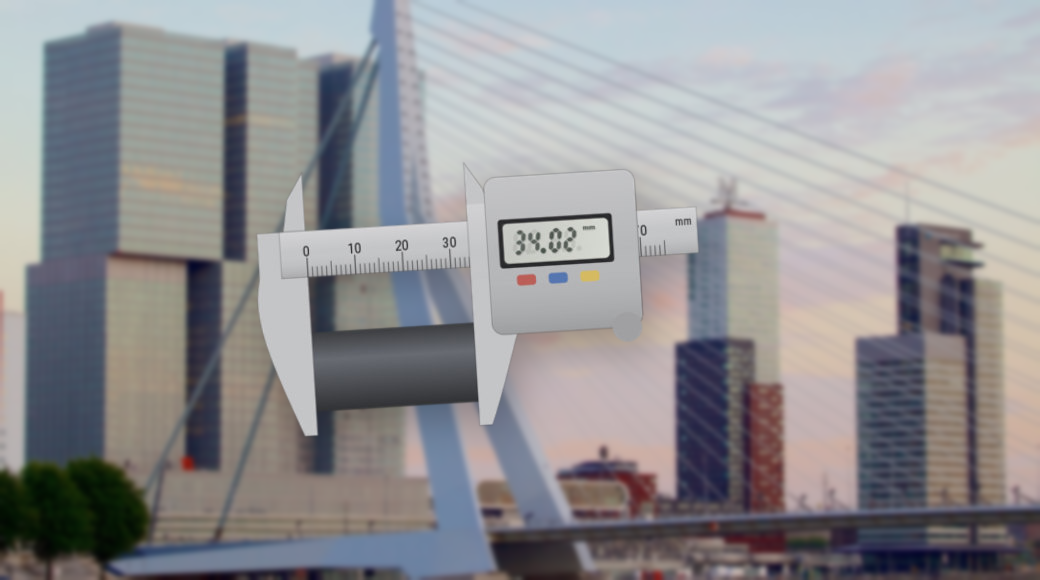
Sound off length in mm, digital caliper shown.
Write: 34.02 mm
